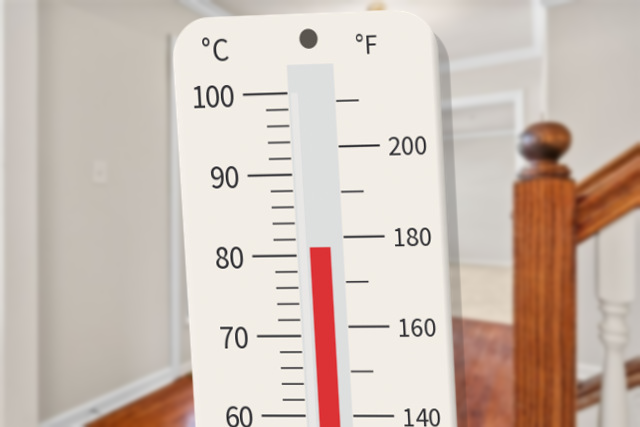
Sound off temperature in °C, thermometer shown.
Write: 81 °C
